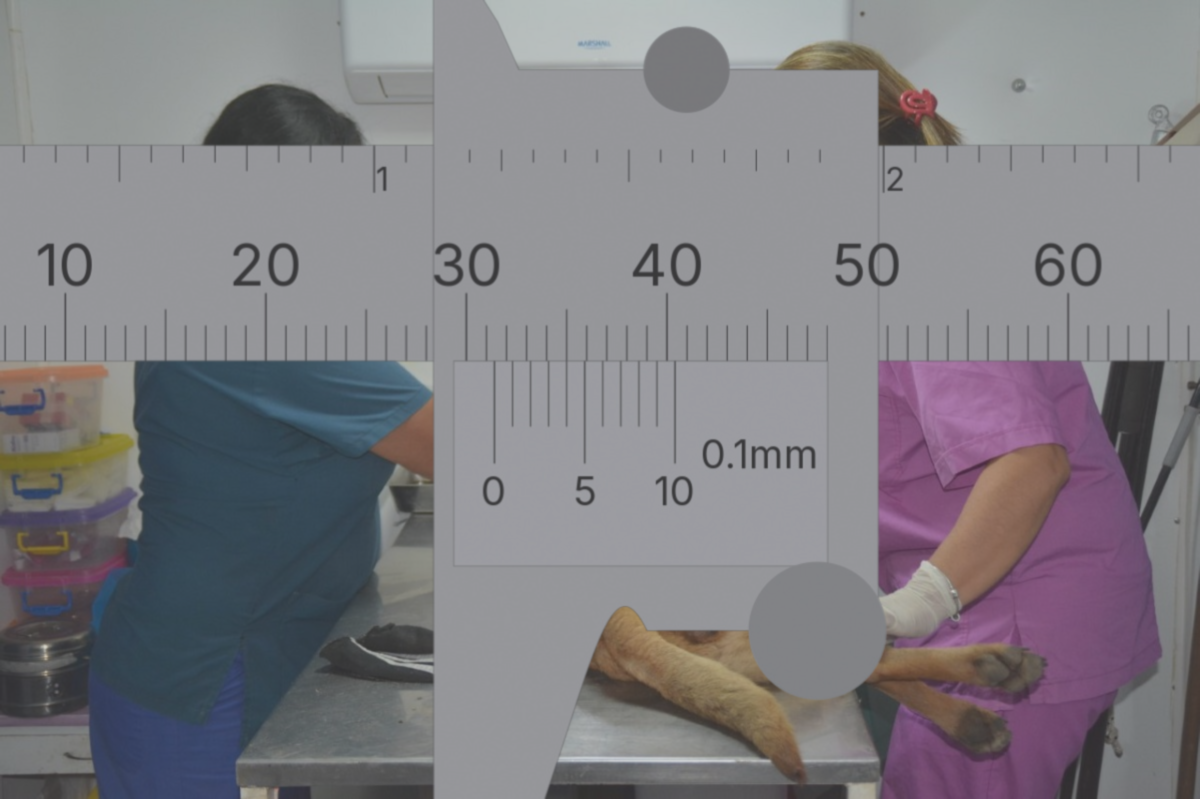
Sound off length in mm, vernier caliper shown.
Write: 31.4 mm
